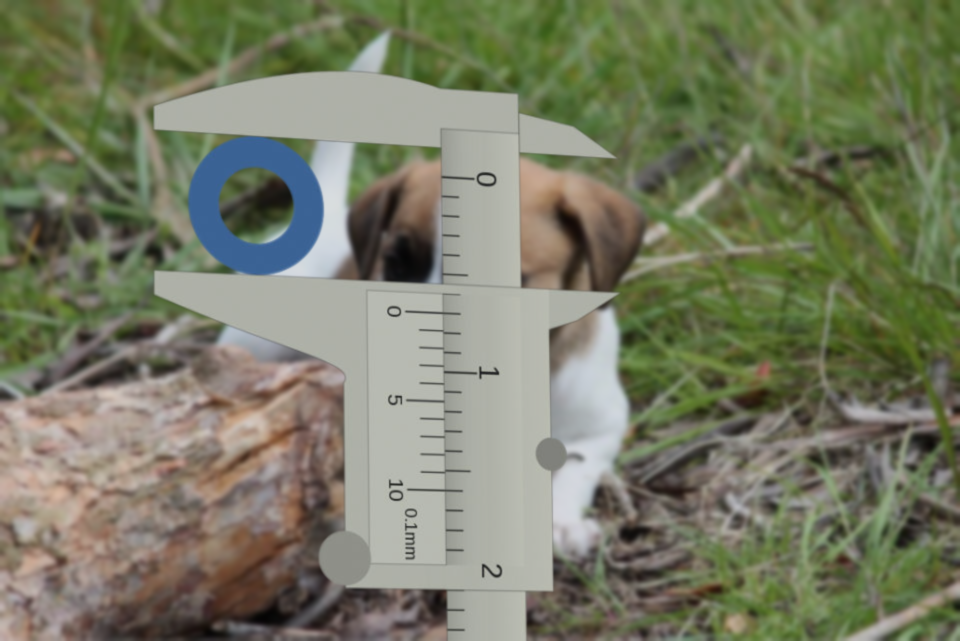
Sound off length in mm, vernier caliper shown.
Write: 7.0 mm
